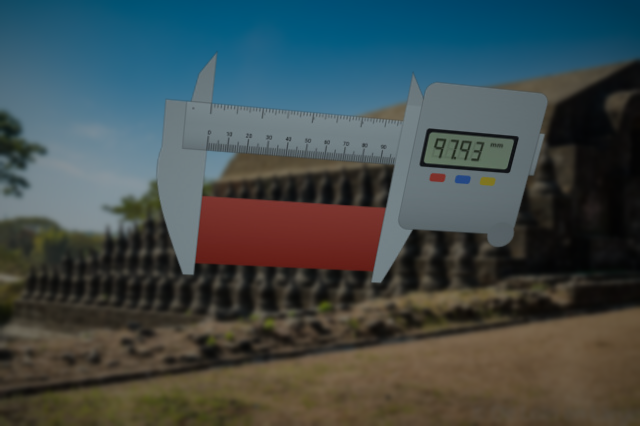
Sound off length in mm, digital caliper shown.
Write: 97.93 mm
